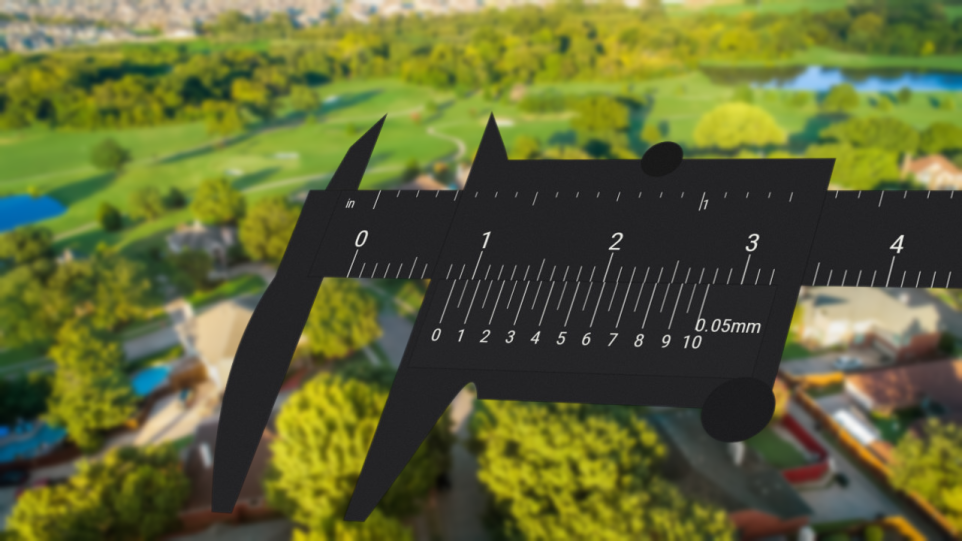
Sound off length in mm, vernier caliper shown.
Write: 8.7 mm
